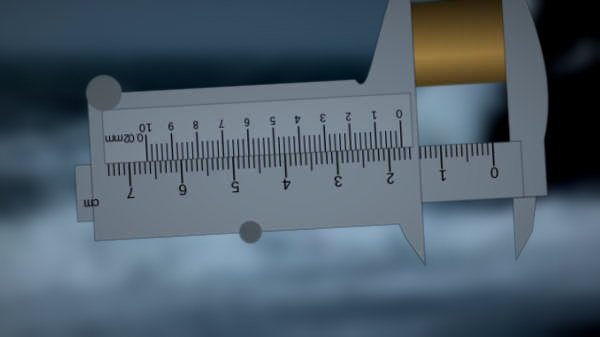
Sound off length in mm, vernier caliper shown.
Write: 17.5 mm
